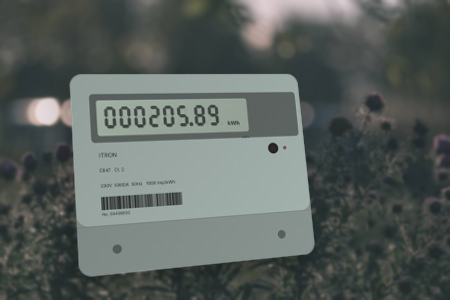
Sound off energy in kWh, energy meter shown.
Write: 205.89 kWh
